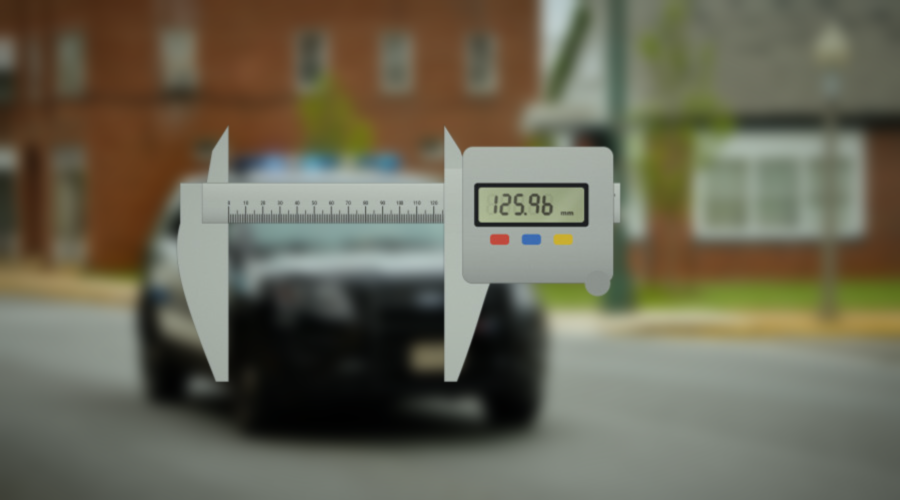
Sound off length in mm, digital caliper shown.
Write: 125.96 mm
